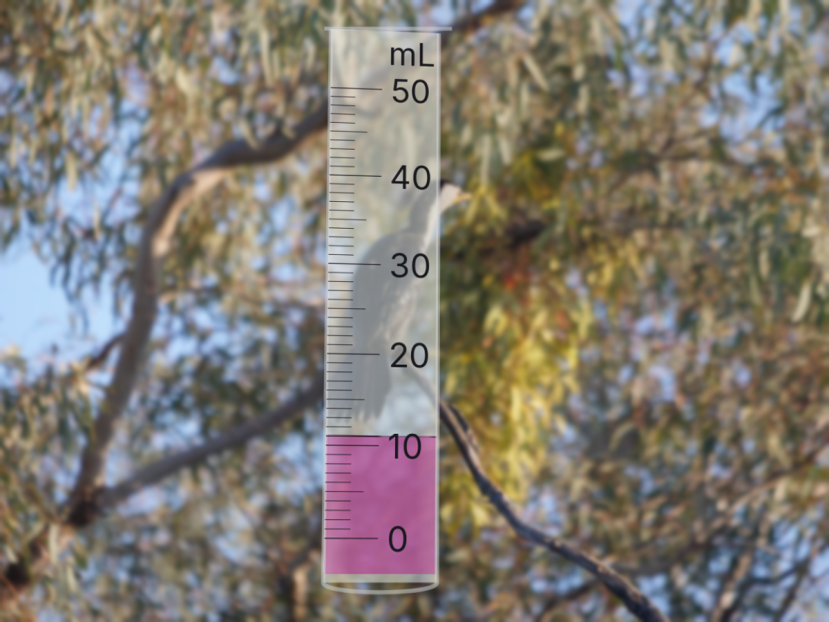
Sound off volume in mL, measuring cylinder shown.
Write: 11 mL
